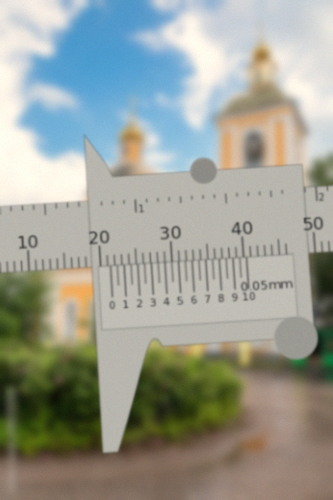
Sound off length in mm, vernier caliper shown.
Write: 21.4 mm
